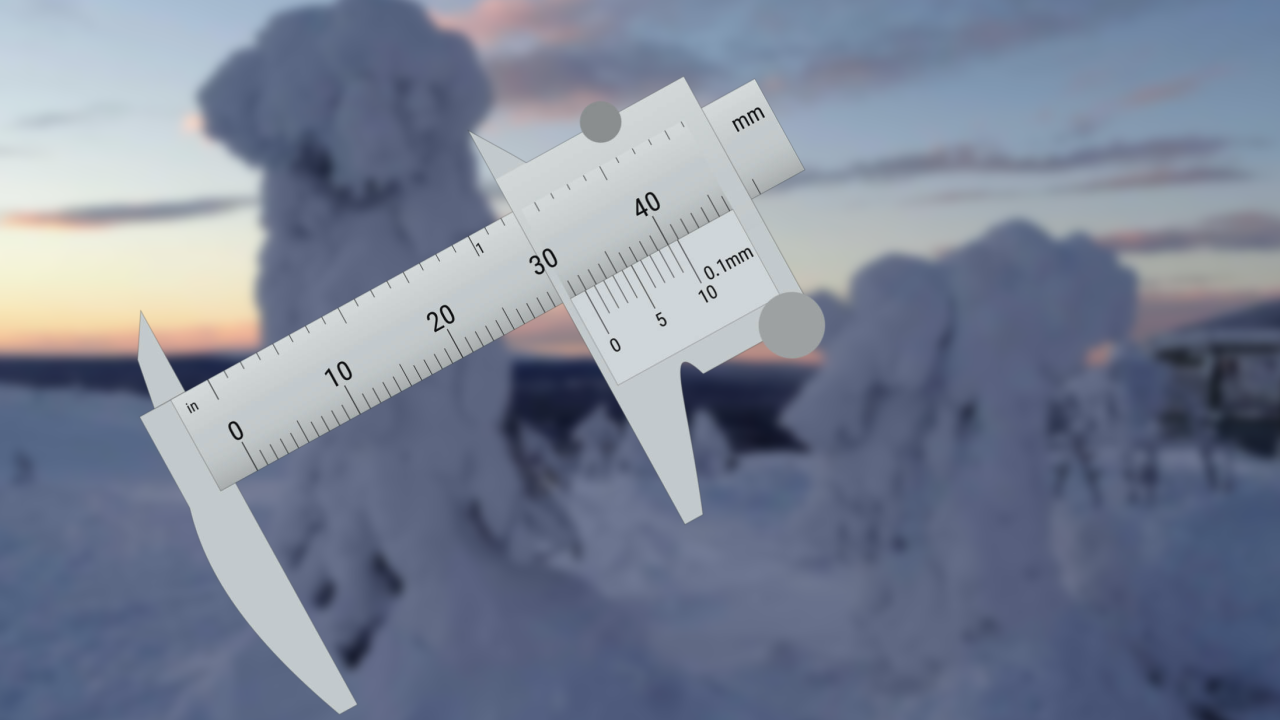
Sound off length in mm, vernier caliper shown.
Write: 31.9 mm
